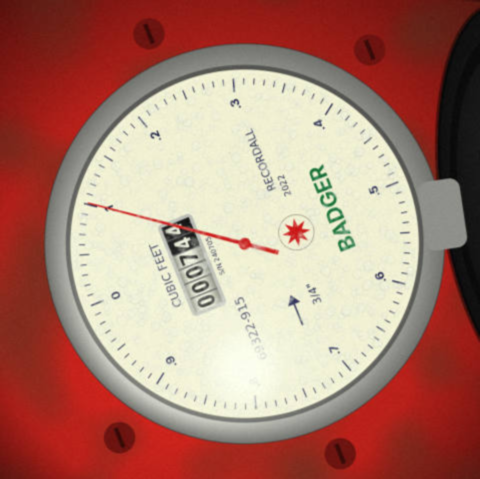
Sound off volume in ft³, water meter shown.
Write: 744.10 ft³
